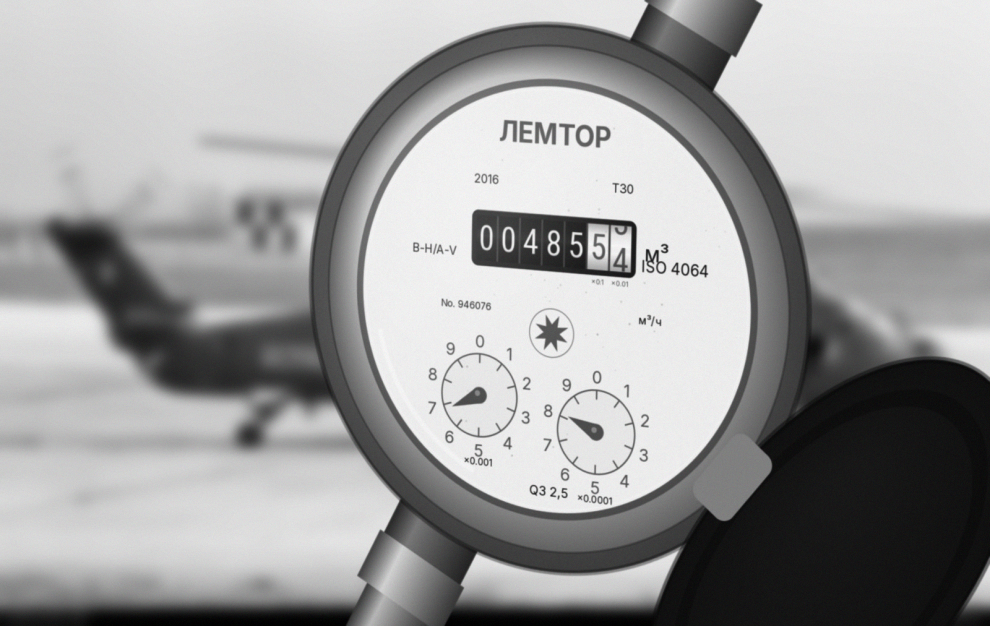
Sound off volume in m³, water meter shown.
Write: 485.5368 m³
